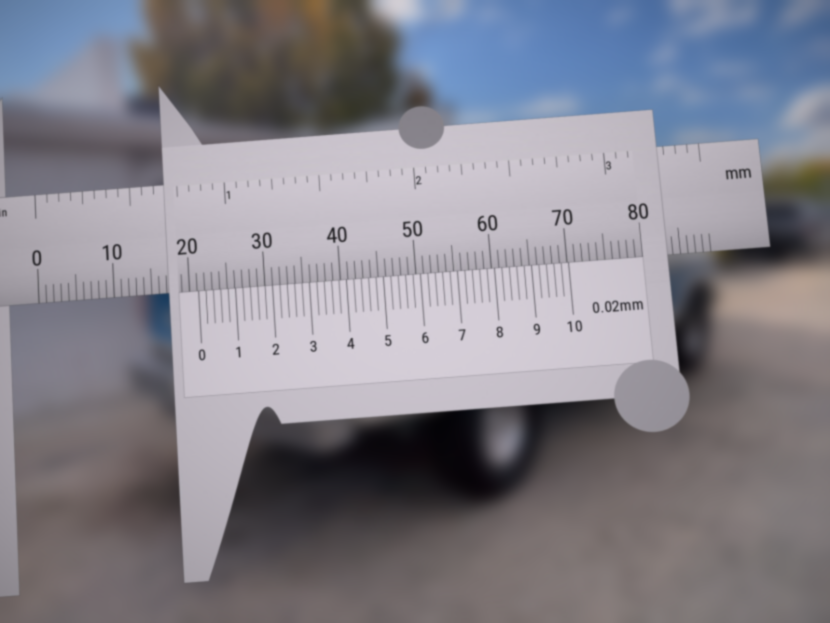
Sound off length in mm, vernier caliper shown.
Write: 21.2 mm
